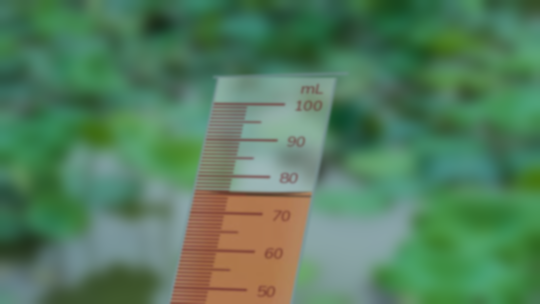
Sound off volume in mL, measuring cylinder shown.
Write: 75 mL
